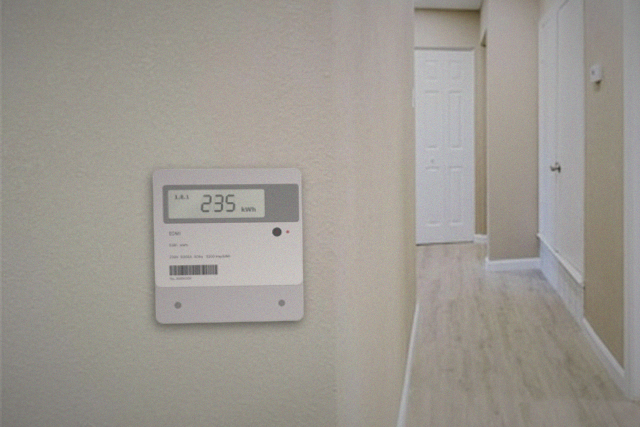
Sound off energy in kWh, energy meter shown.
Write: 235 kWh
